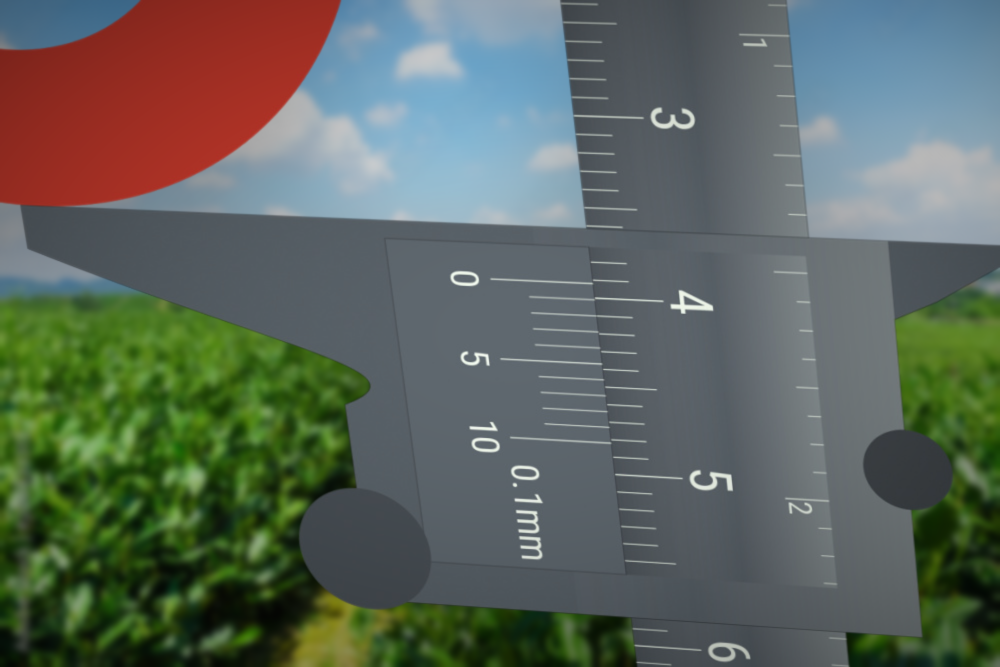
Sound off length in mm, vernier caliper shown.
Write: 39.2 mm
